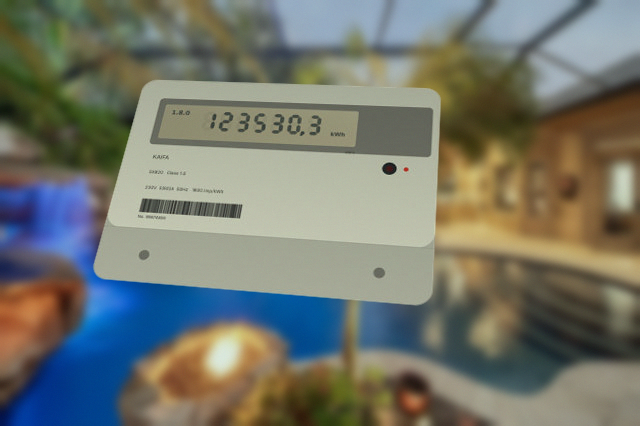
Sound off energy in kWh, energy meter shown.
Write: 123530.3 kWh
